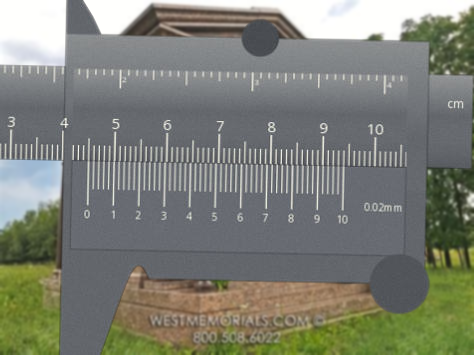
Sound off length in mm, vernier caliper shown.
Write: 45.0 mm
